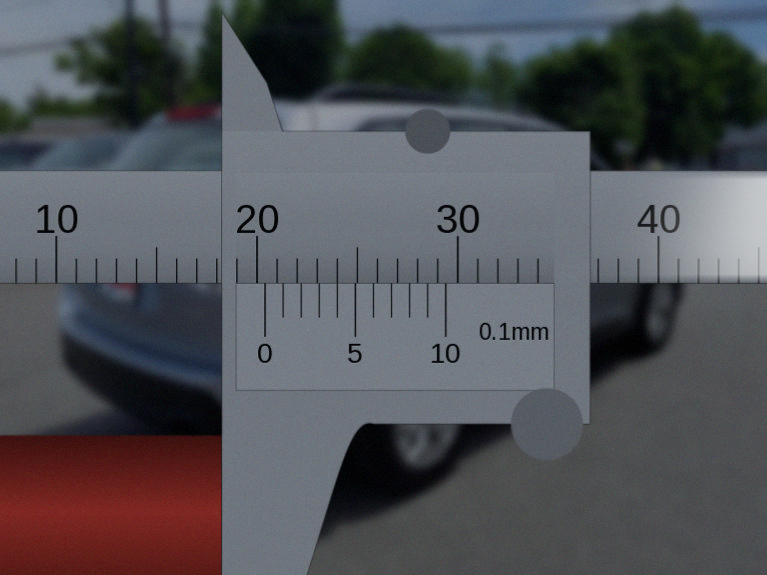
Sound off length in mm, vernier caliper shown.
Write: 20.4 mm
